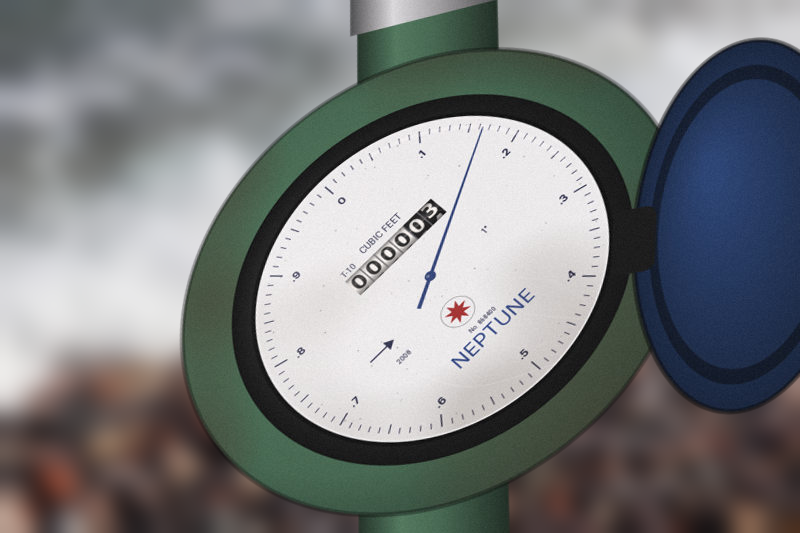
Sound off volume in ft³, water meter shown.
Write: 3.16 ft³
